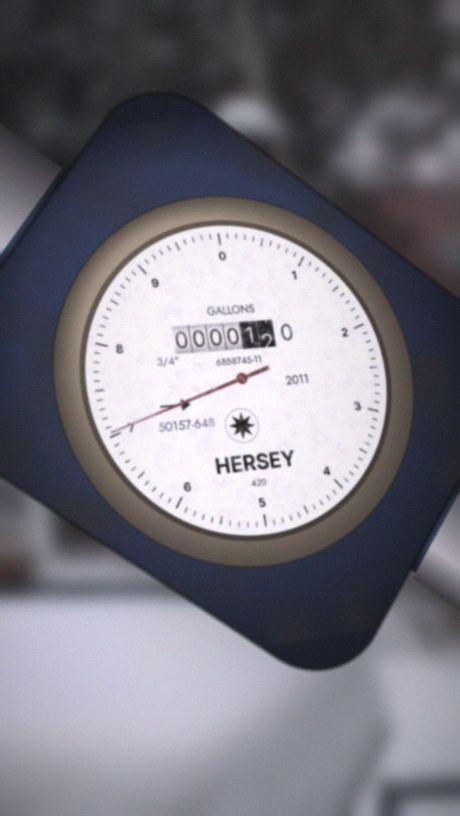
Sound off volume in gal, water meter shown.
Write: 117.0 gal
